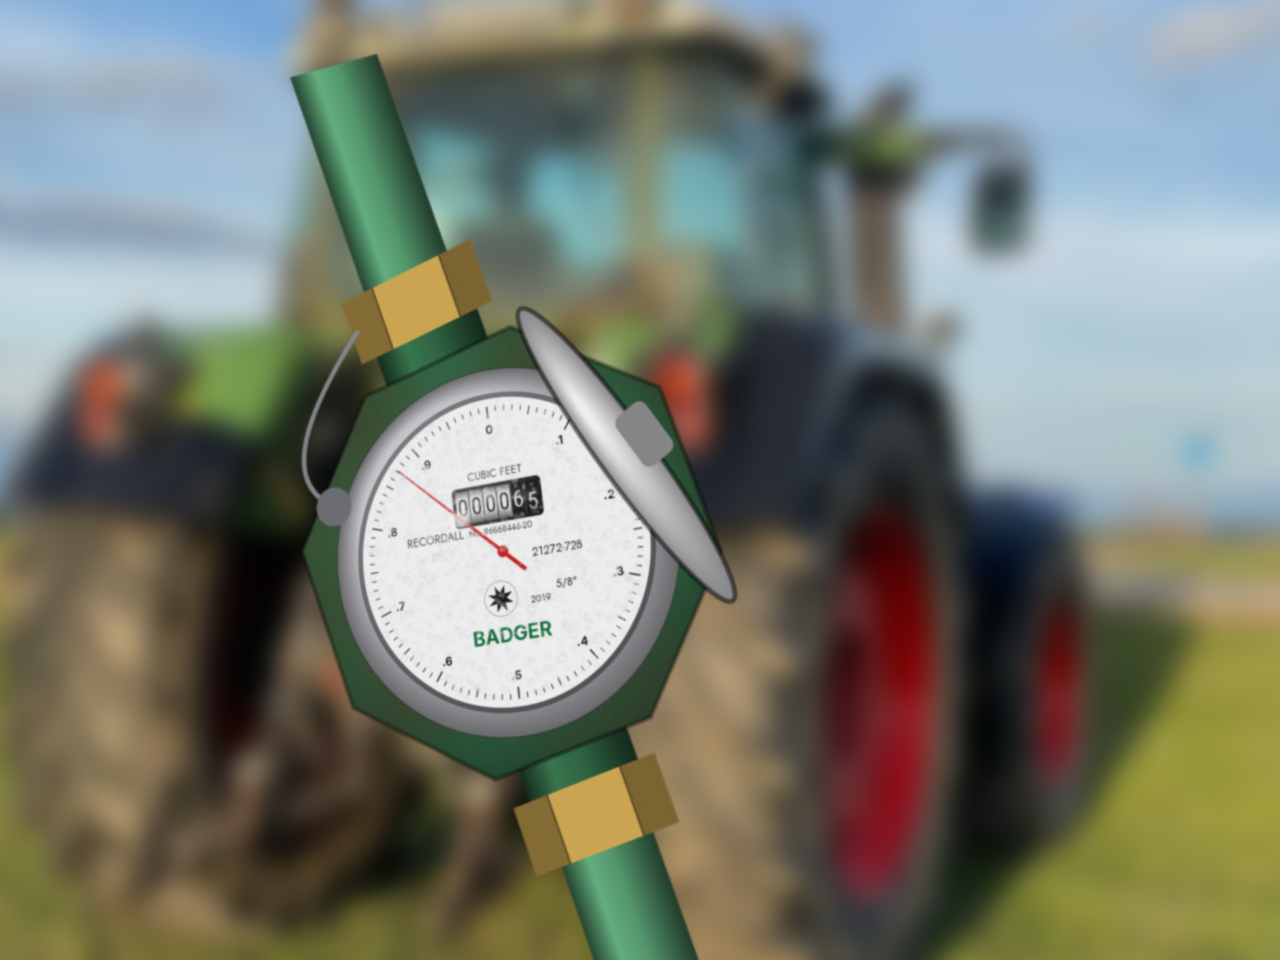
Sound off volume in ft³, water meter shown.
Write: 64.87 ft³
